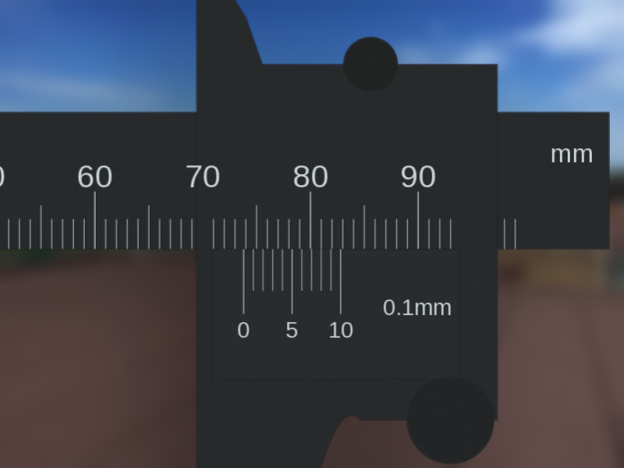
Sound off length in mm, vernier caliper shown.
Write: 73.8 mm
